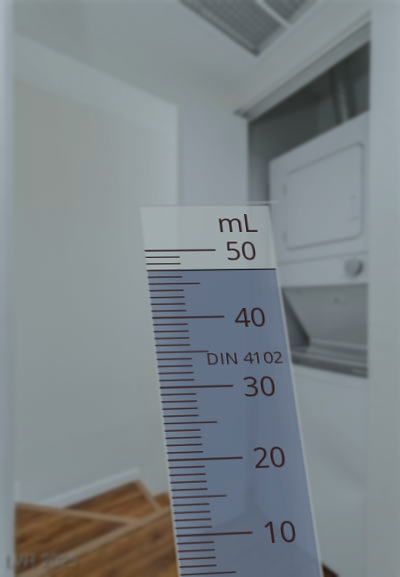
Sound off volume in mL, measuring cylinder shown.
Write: 47 mL
